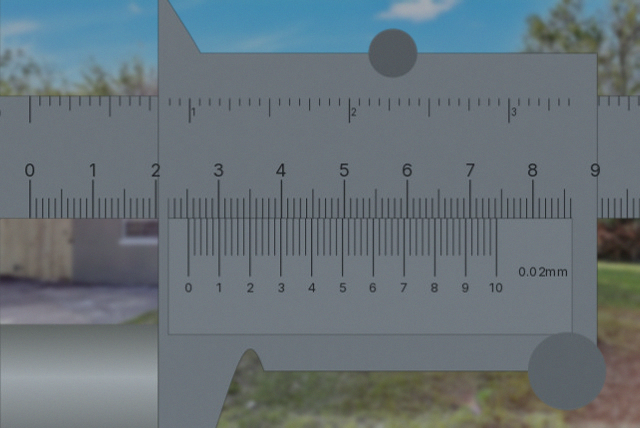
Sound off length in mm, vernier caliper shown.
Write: 25.2 mm
